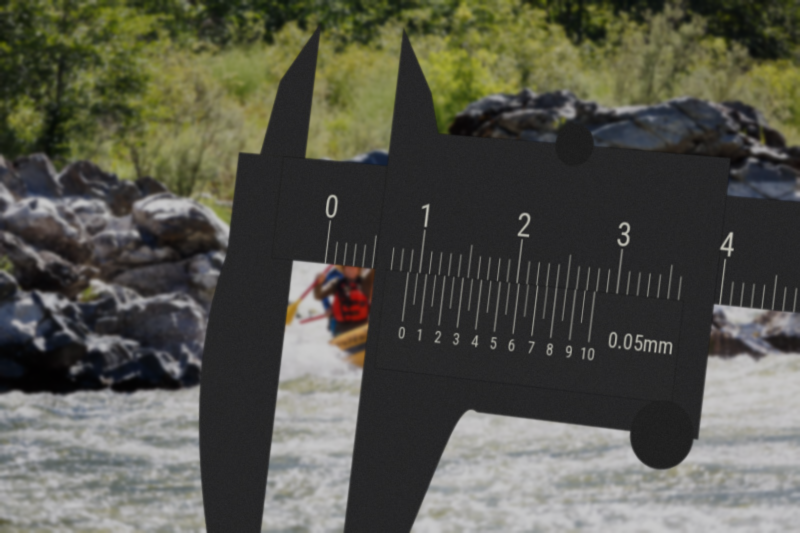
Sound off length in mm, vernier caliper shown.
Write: 8.8 mm
